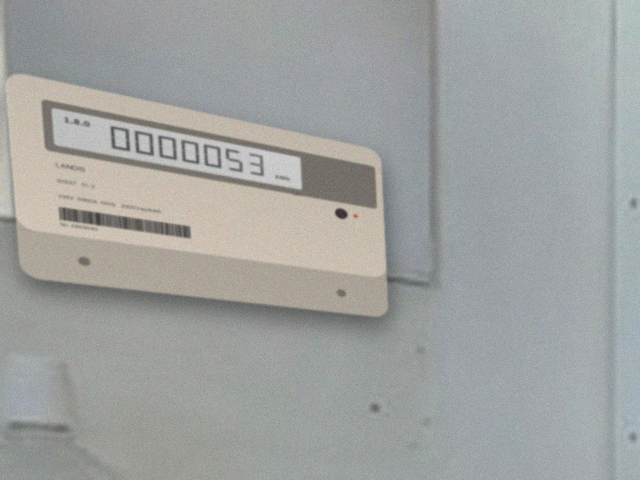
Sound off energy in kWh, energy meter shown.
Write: 53 kWh
